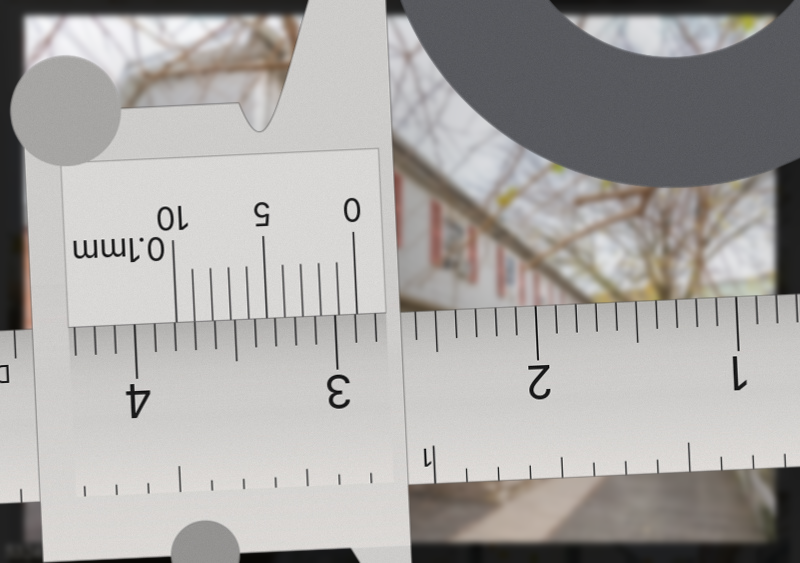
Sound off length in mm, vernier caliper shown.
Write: 28.9 mm
